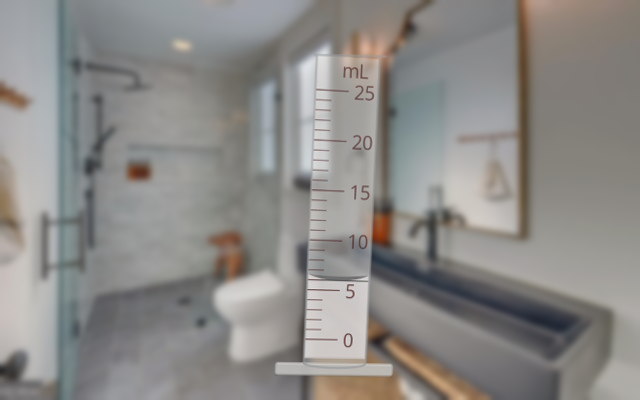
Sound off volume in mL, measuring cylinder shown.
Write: 6 mL
